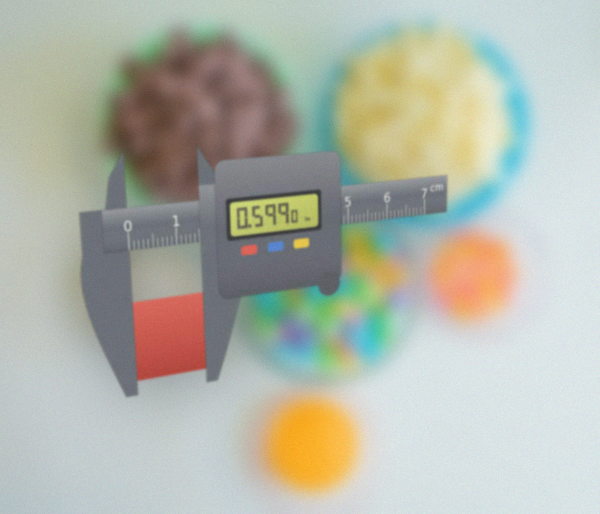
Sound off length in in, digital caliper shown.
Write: 0.5990 in
